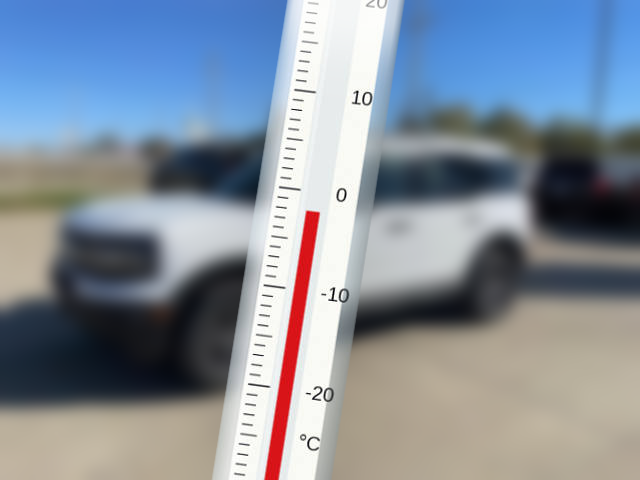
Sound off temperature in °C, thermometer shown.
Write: -2 °C
